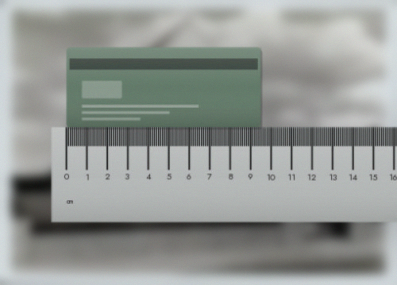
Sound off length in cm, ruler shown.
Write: 9.5 cm
